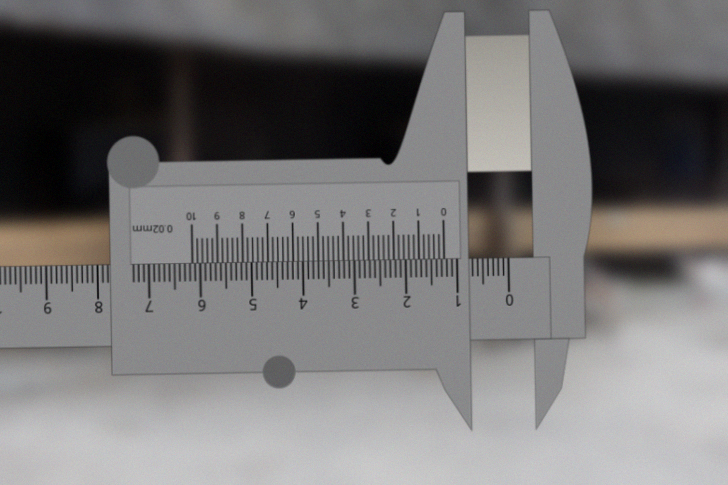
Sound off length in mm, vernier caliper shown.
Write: 12.5 mm
